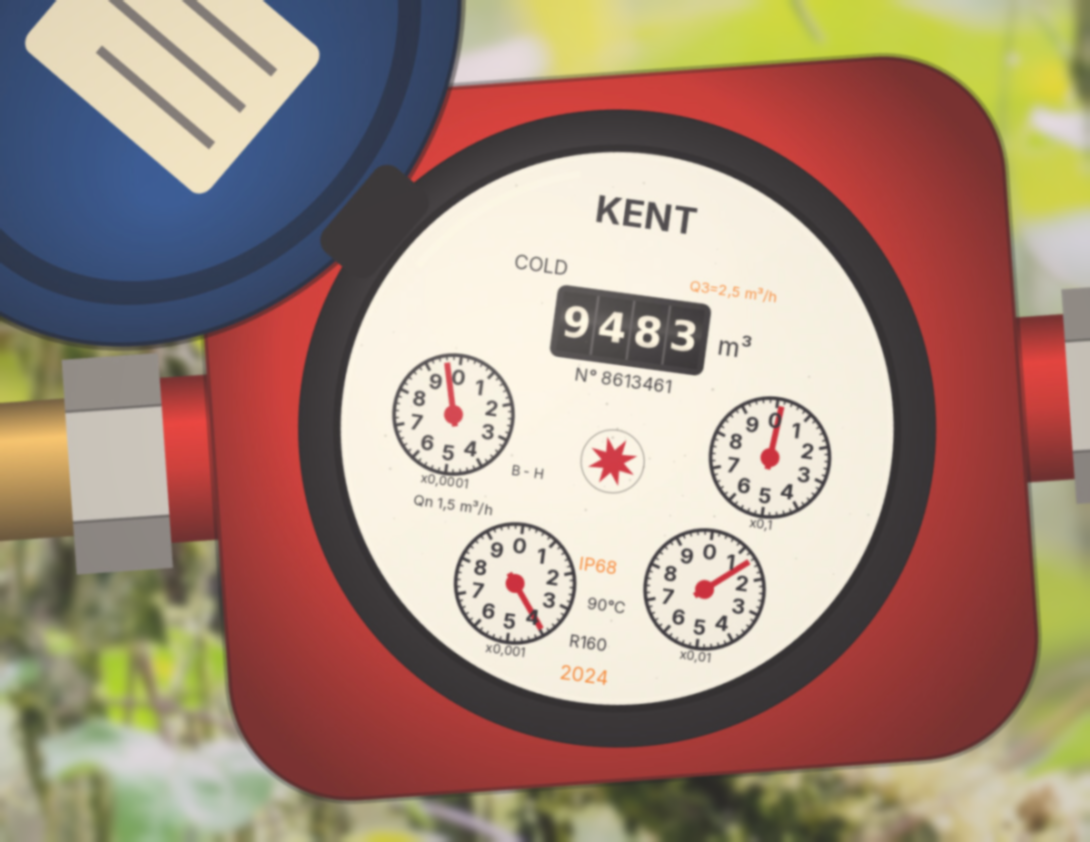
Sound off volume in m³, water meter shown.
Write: 9483.0139 m³
